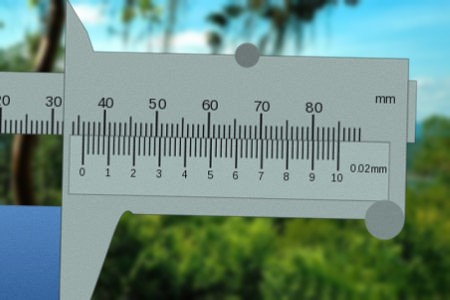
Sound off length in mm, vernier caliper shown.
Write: 36.0 mm
